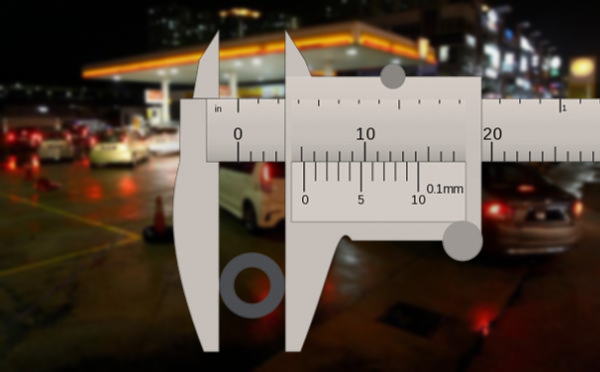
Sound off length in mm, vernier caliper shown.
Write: 5.2 mm
